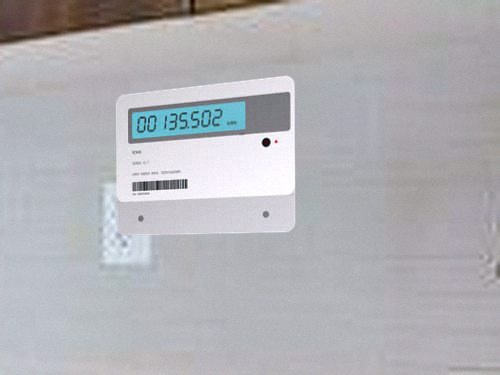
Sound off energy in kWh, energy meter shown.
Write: 135.502 kWh
